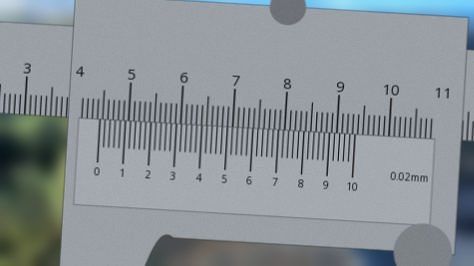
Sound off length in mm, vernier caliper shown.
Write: 44.5 mm
